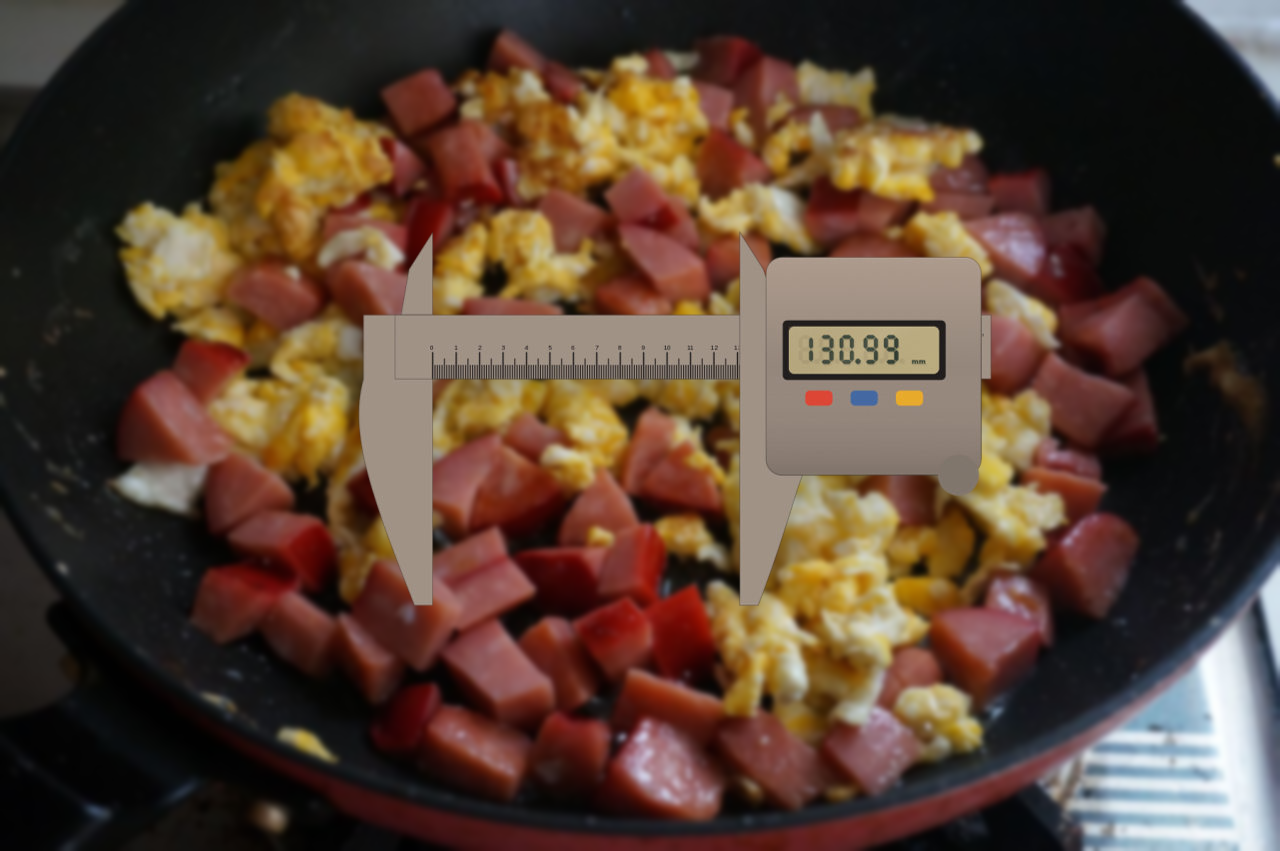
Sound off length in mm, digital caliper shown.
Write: 130.99 mm
